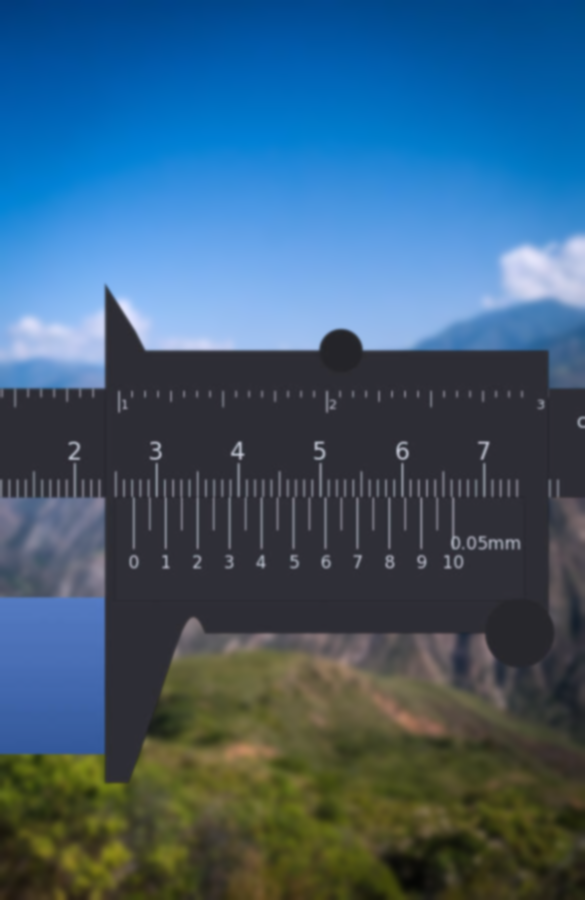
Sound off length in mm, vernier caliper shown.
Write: 27.2 mm
